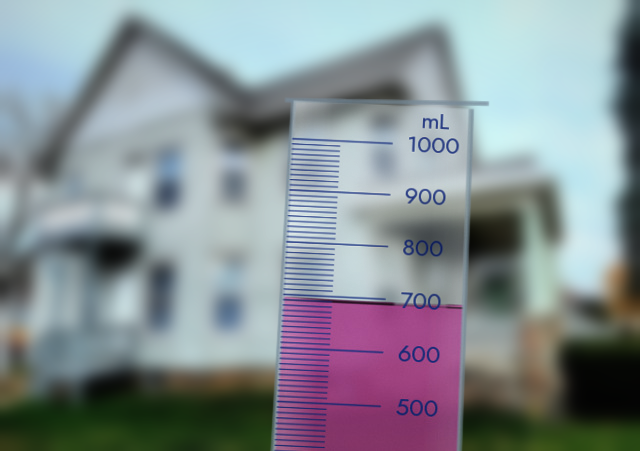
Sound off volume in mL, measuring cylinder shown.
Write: 690 mL
